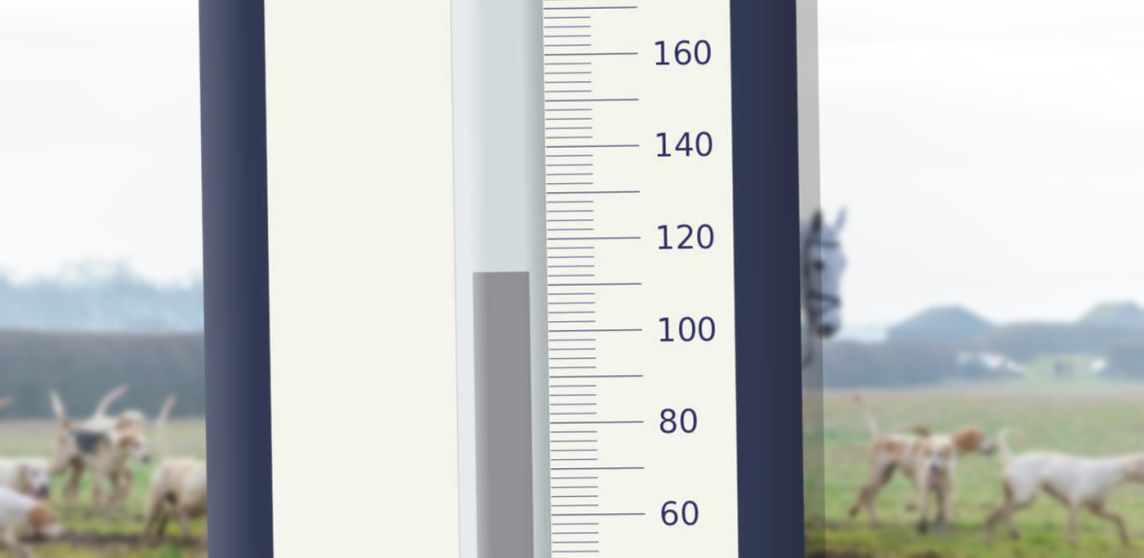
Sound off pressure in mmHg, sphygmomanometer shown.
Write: 113 mmHg
